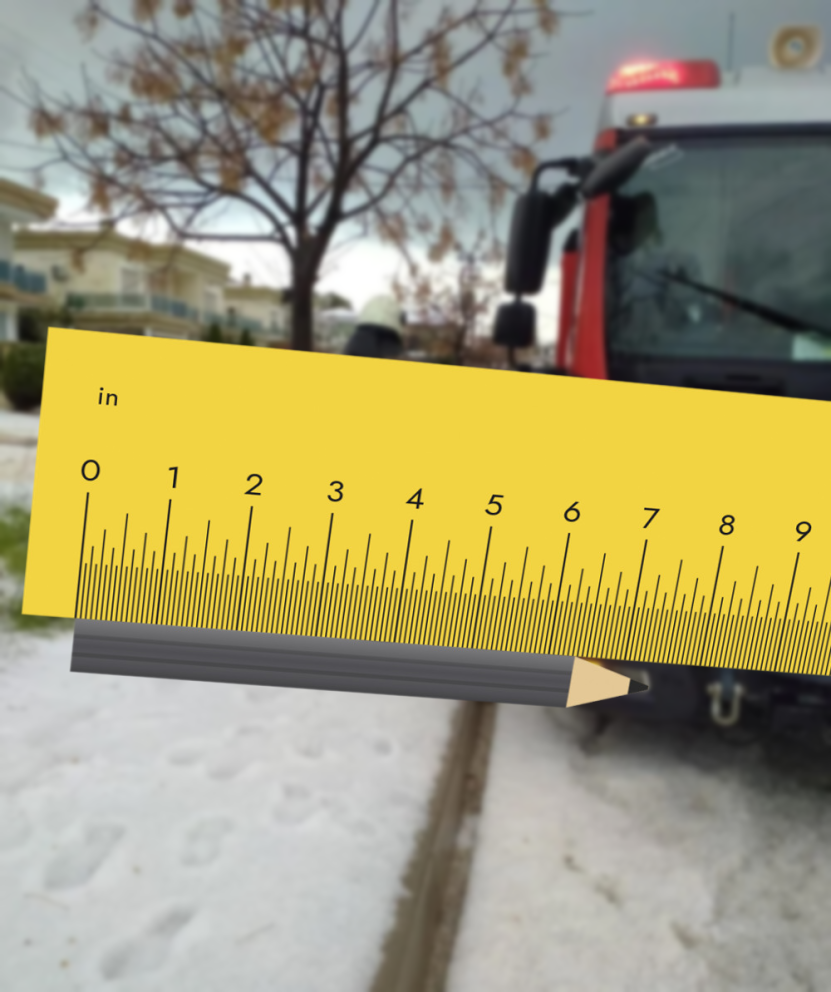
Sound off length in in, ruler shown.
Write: 7.375 in
